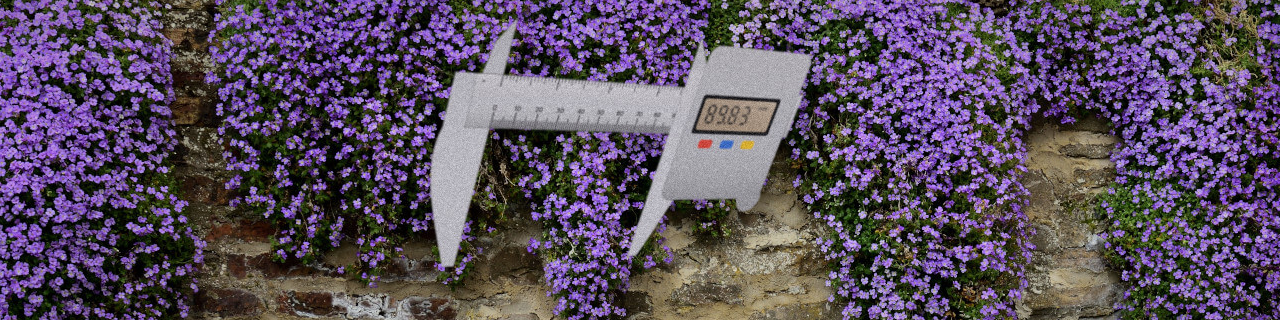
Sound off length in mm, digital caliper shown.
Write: 89.83 mm
